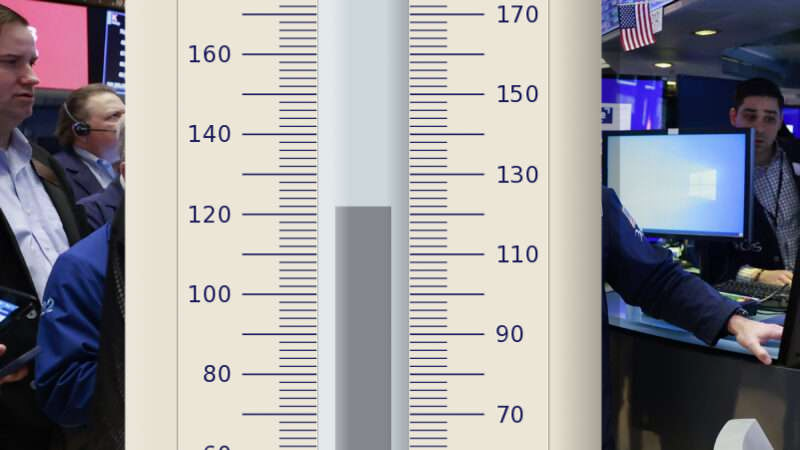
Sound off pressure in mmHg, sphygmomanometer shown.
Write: 122 mmHg
